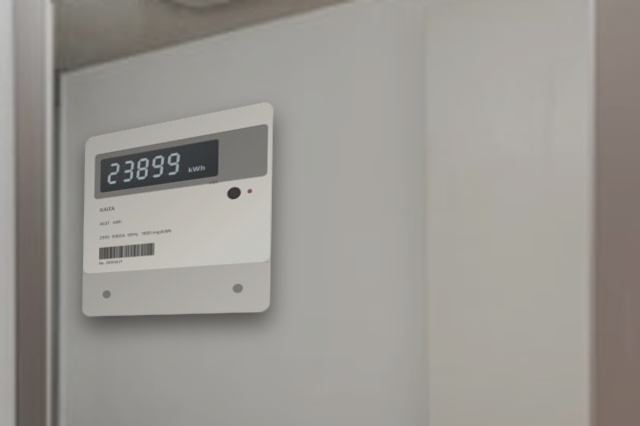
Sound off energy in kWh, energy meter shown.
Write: 23899 kWh
